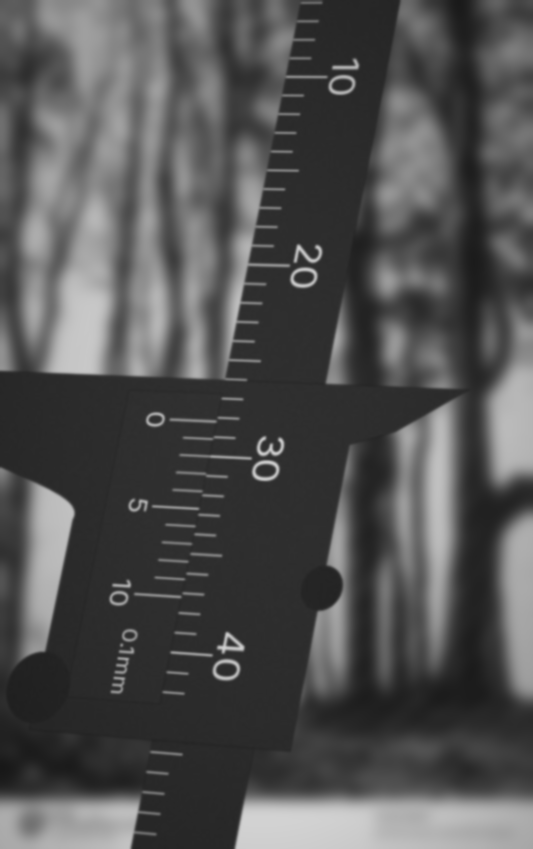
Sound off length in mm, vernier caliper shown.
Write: 28.2 mm
